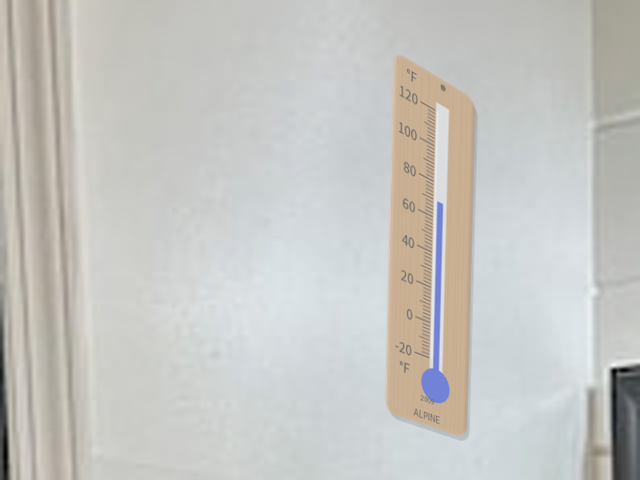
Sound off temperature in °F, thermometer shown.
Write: 70 °F
